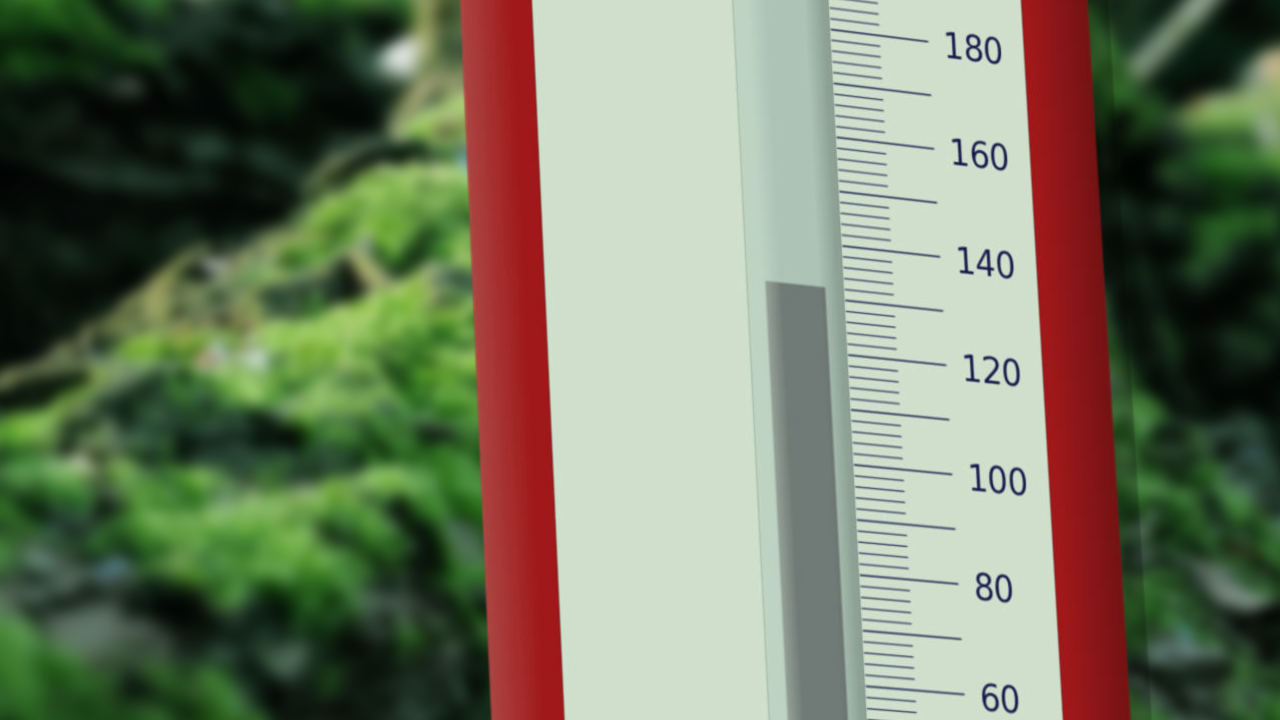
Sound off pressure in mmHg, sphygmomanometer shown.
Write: 132 mmHg
